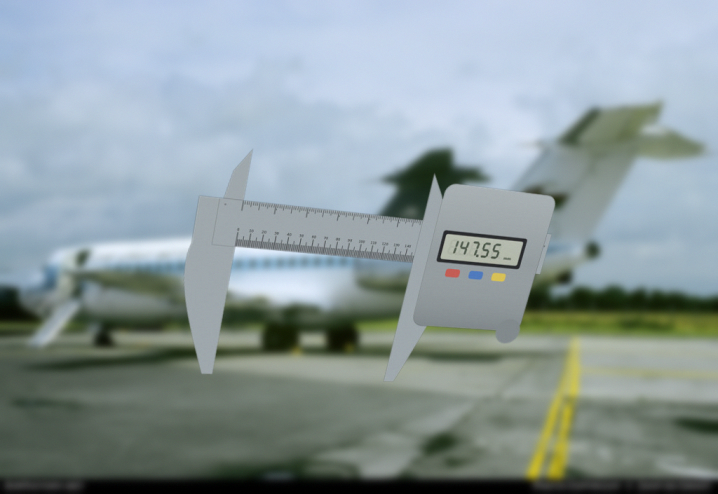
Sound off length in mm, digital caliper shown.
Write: 147.55 mm
